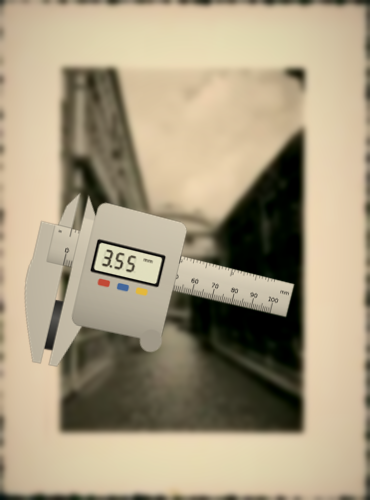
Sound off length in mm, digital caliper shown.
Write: 3.55 mm
